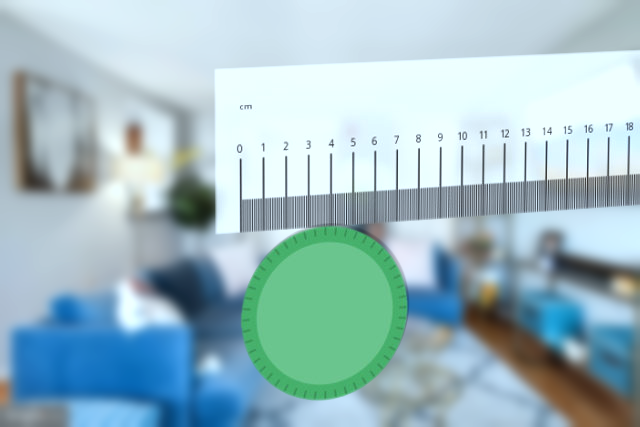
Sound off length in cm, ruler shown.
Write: 7.5 cm
